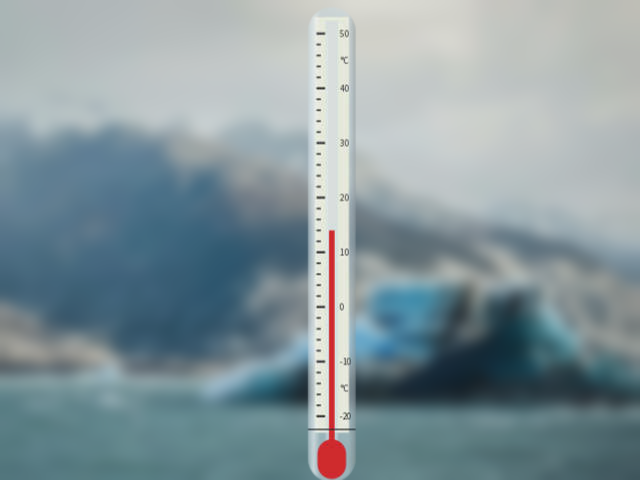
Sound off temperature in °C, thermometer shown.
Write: 14 °C
